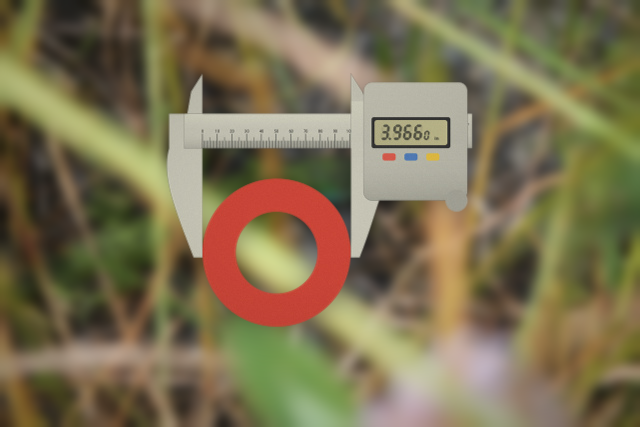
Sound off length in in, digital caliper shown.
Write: 3.9660 in
